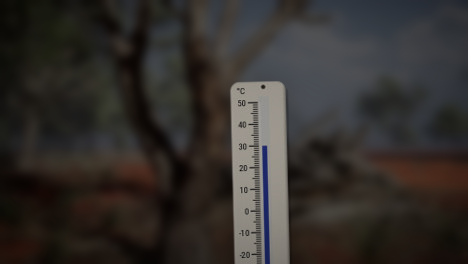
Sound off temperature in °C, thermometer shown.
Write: 30 °C
